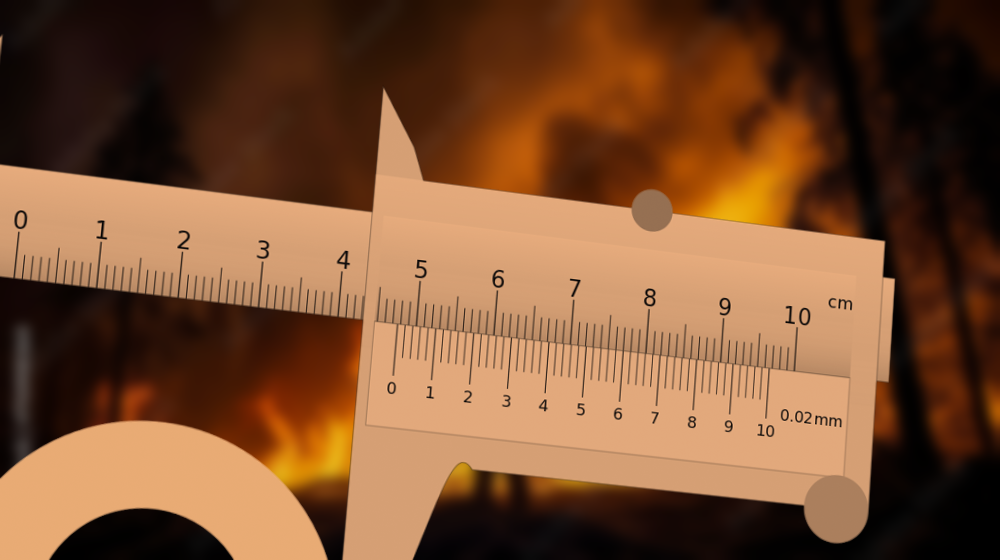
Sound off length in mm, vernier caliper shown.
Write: 47.6 mm
